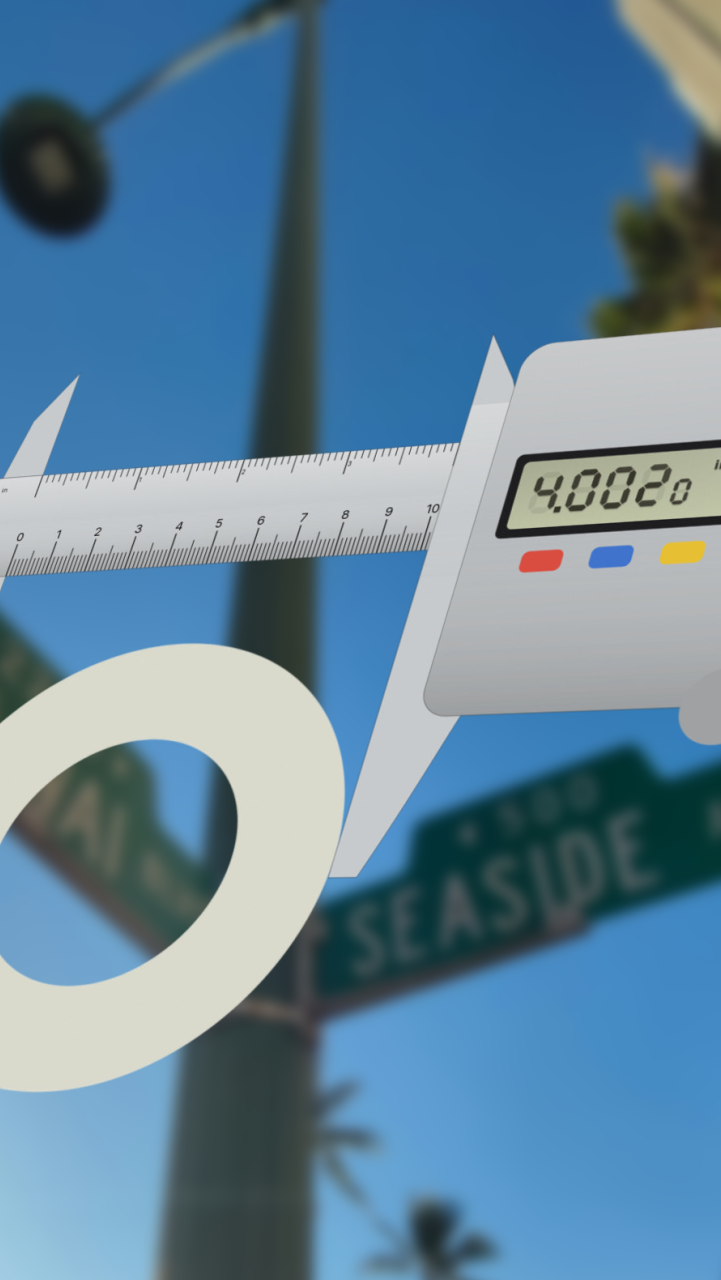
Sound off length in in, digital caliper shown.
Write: 4.0020 in
